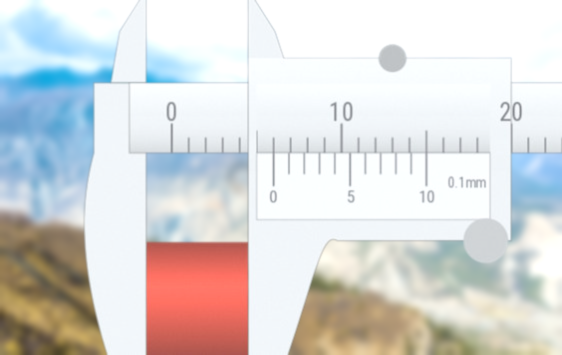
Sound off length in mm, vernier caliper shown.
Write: 6.0 mm
